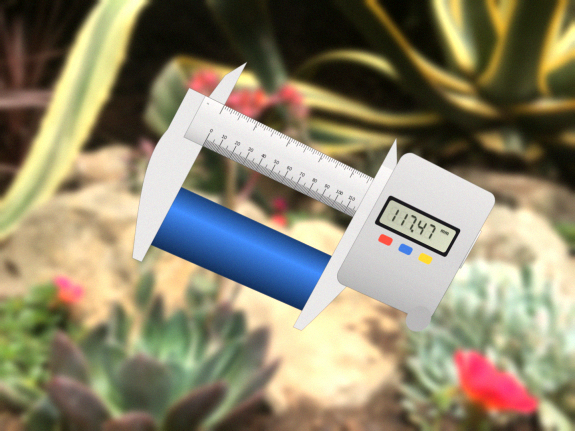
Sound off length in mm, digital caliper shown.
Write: 117.47 mm
